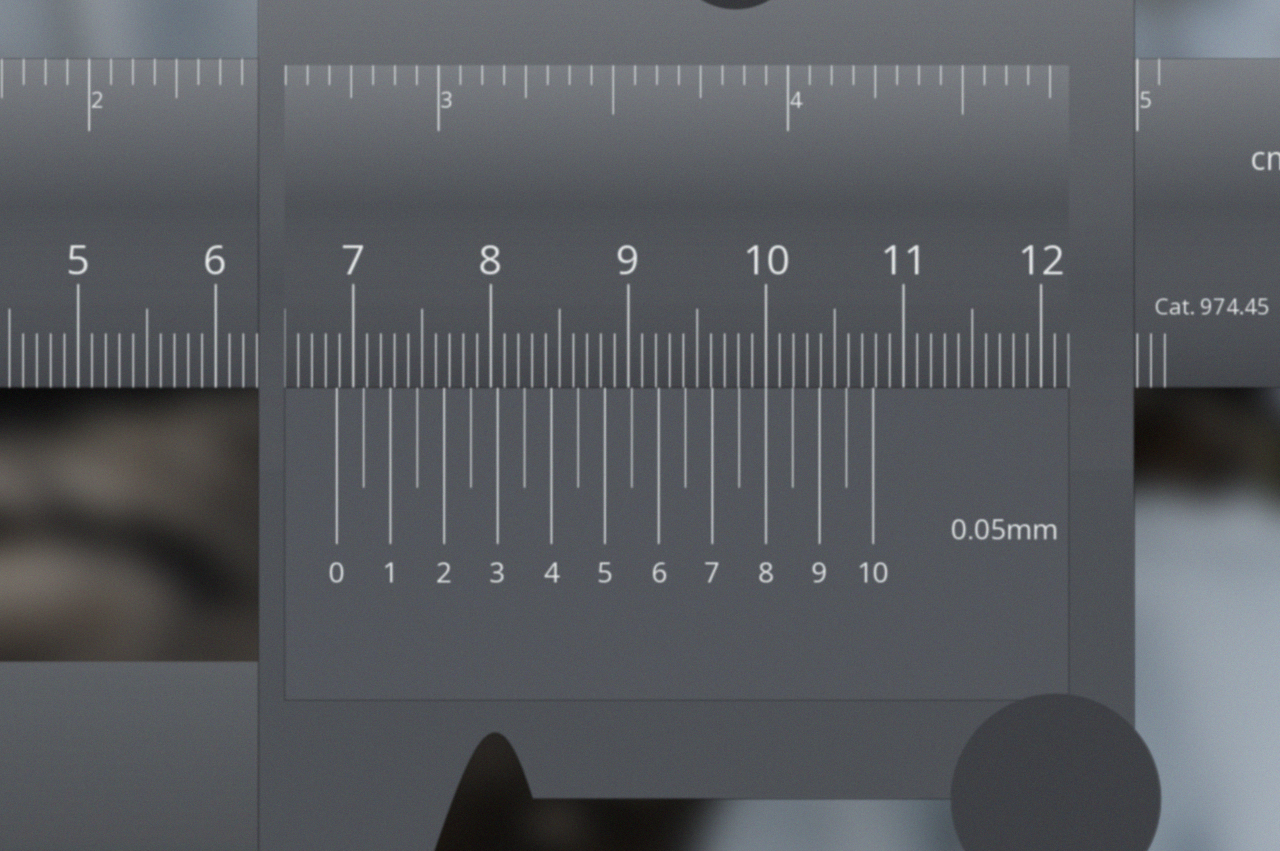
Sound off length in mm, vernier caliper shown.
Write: 68.8 mm
